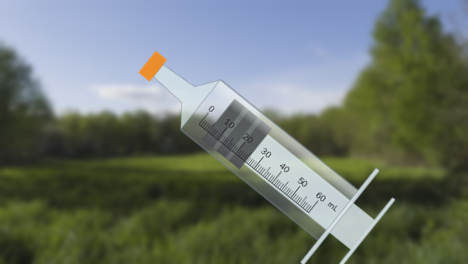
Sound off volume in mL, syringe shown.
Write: 5 mL
